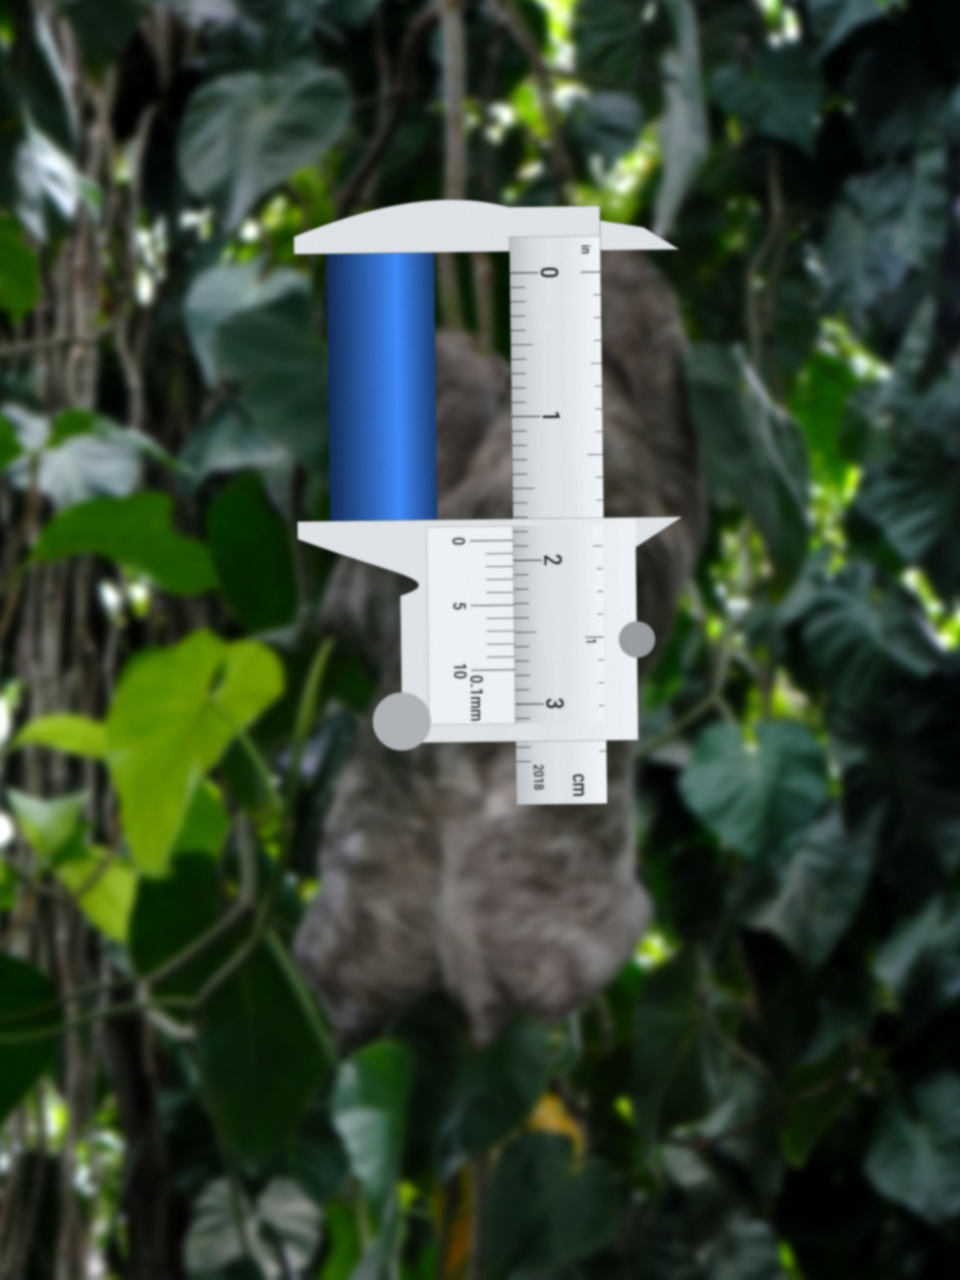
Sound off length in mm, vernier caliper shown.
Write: 18.6 mm
